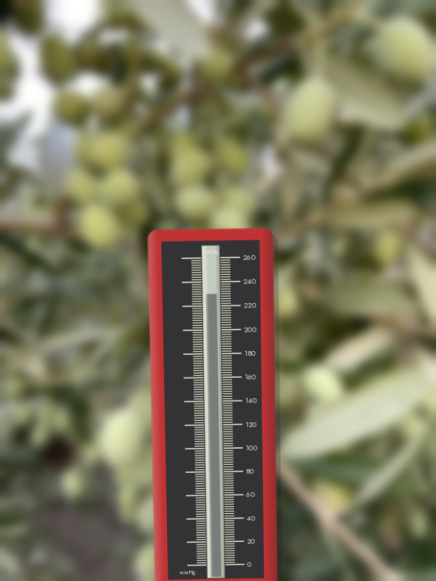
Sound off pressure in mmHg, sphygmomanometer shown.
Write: 230 mmHg
